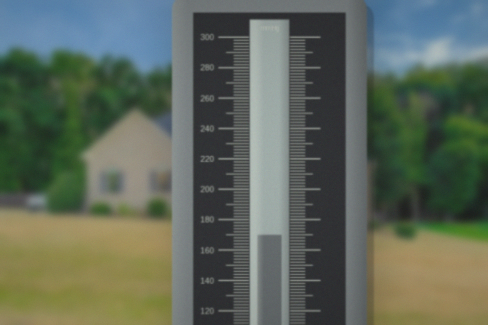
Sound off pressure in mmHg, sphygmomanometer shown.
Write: 170 mmHg
